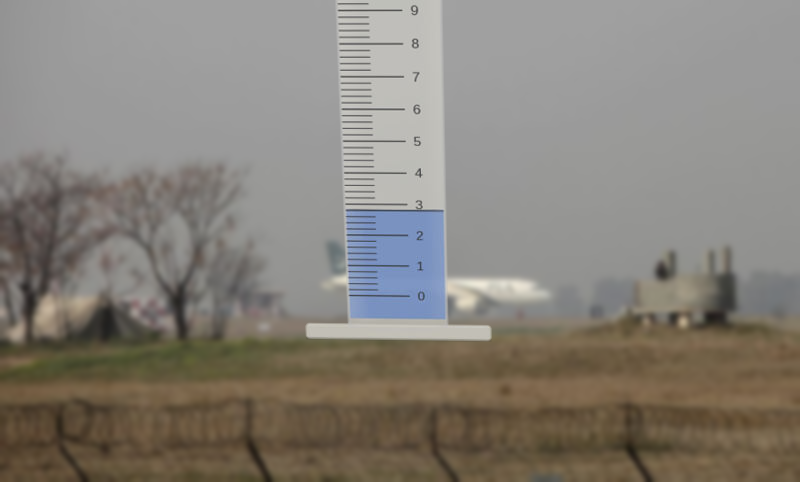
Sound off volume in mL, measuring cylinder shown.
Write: 2.8 mL
